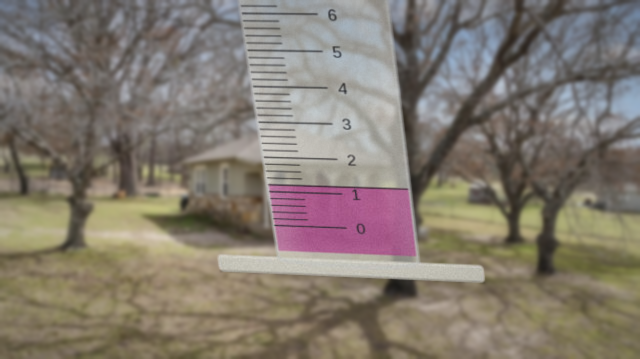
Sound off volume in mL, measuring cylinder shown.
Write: 1.2 mL
